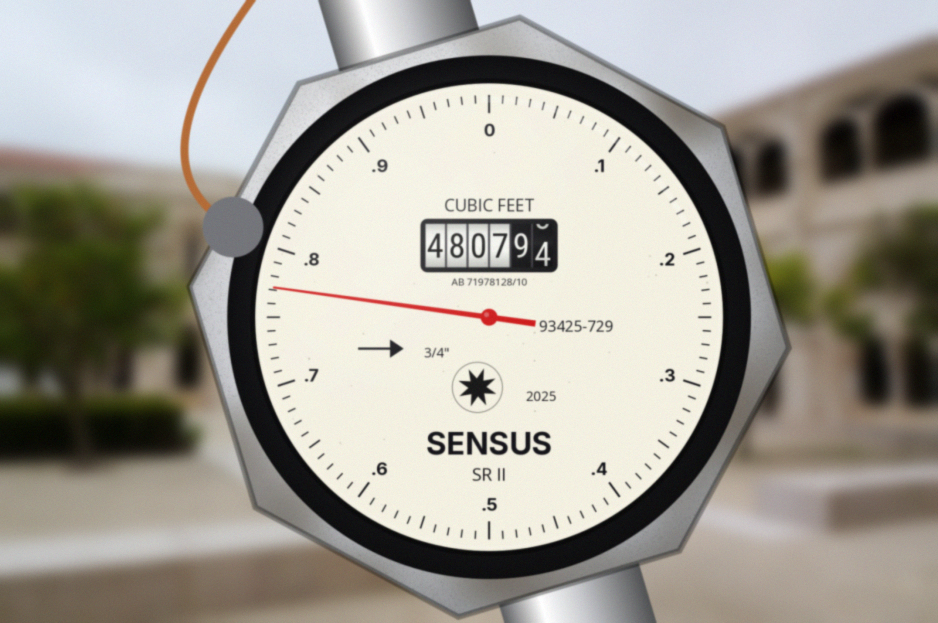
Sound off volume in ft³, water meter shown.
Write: 480793.77 ft³
